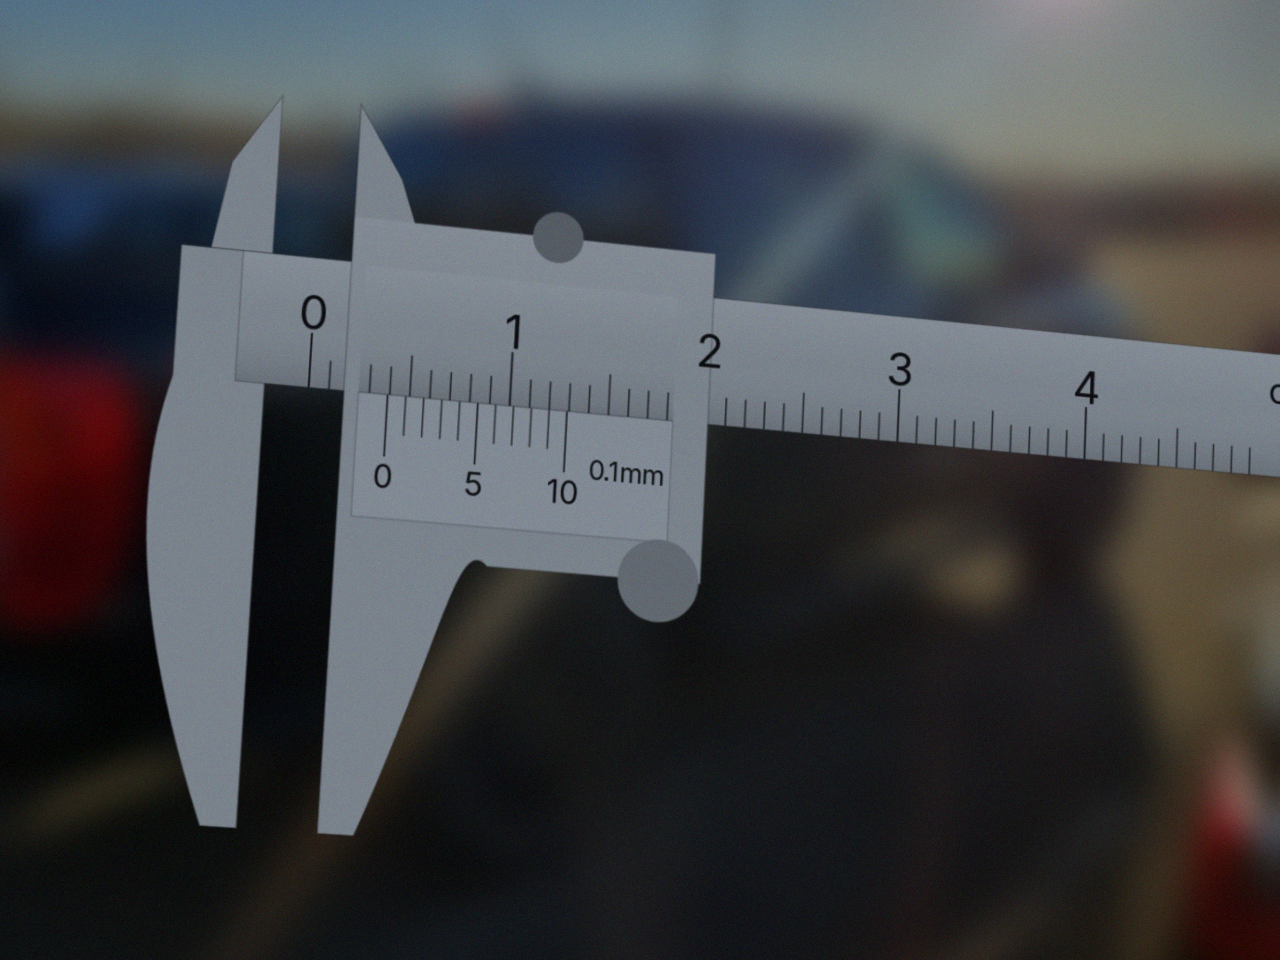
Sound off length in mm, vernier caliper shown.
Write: 3.9 mm
